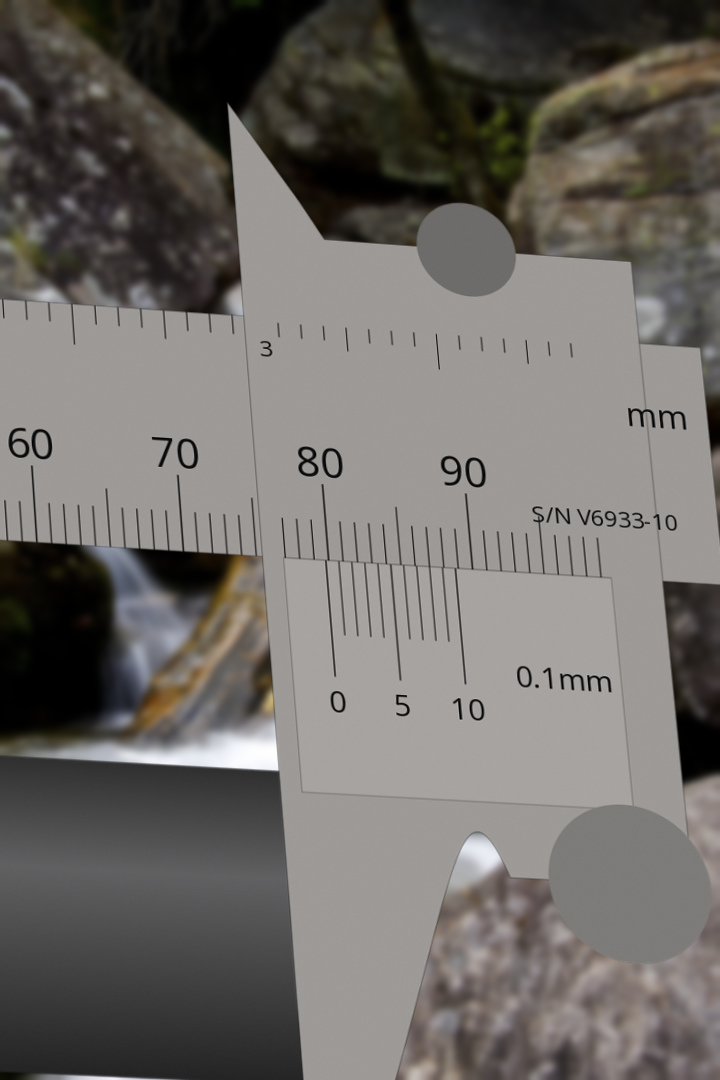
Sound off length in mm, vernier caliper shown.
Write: 79.8 mm
